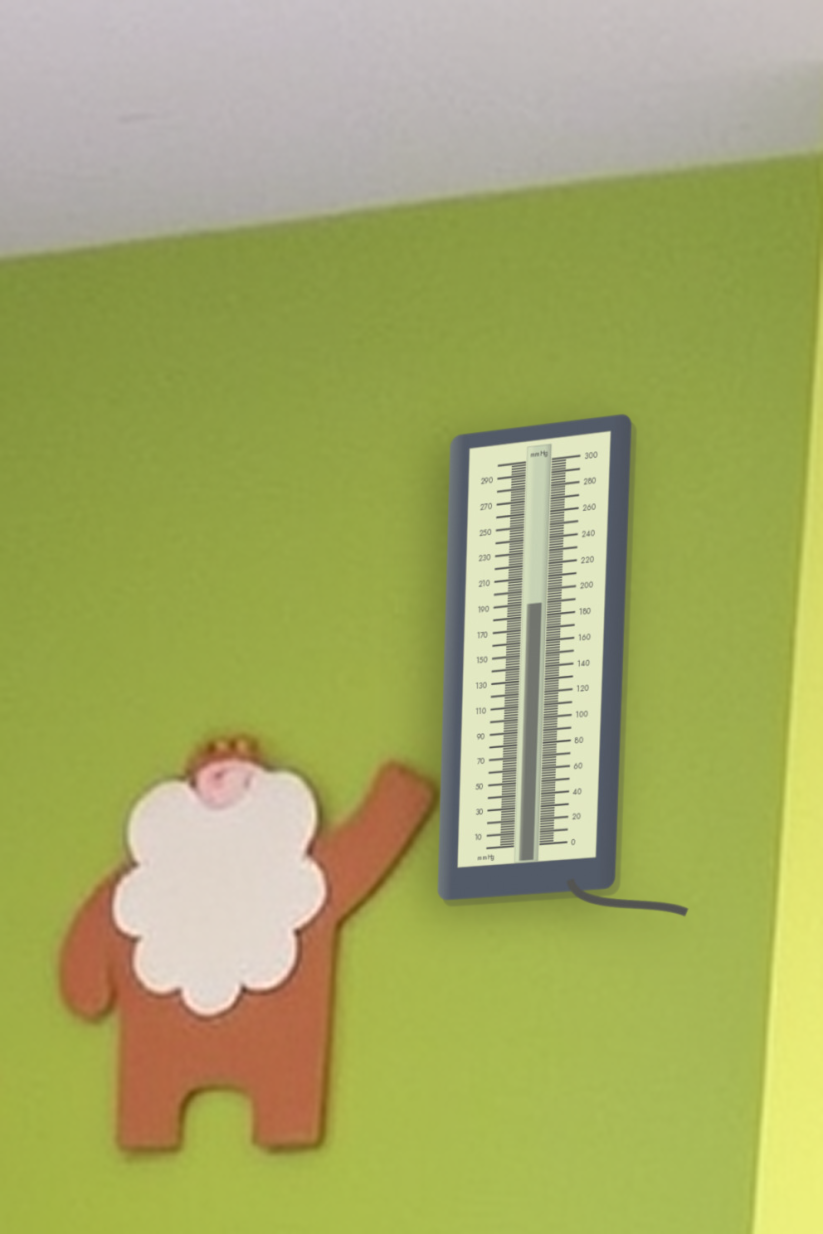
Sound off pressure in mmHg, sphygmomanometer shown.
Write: 190 mmHg
